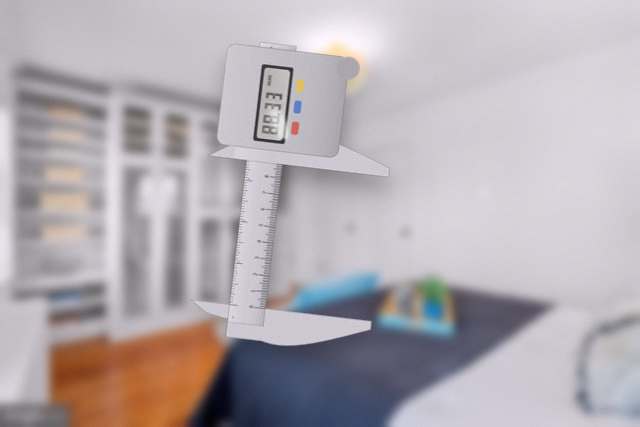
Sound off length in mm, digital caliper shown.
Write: 88.33 mm
